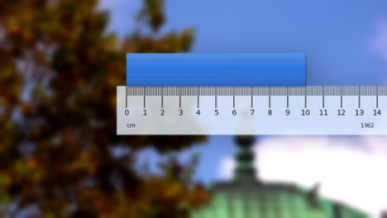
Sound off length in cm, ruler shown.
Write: 10 cm
